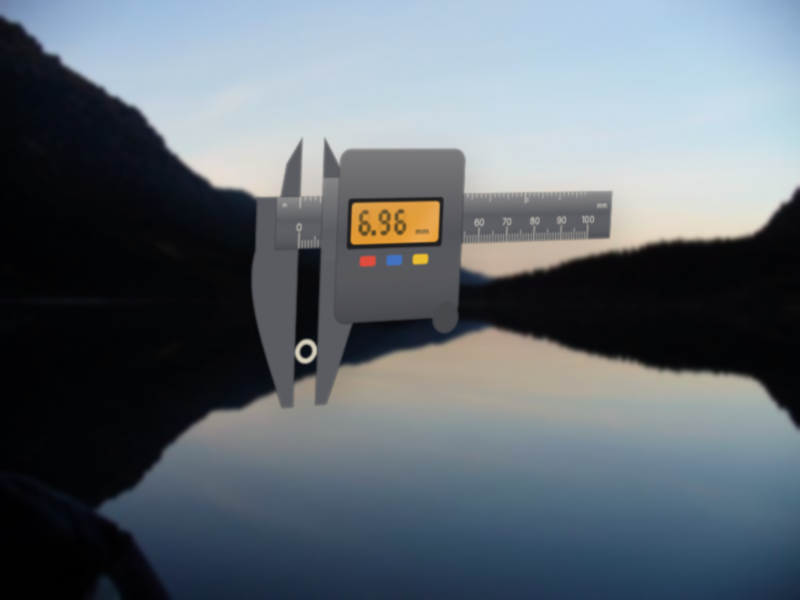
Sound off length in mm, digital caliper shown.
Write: 6.96 mm
